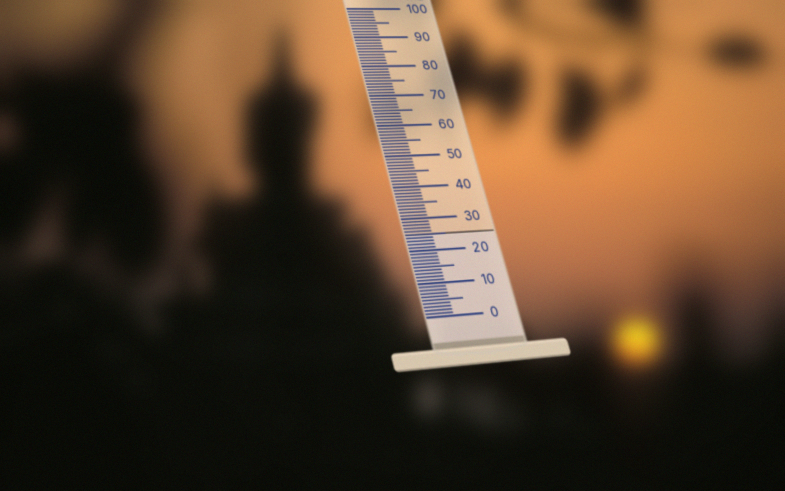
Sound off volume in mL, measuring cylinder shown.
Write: 25 mL
